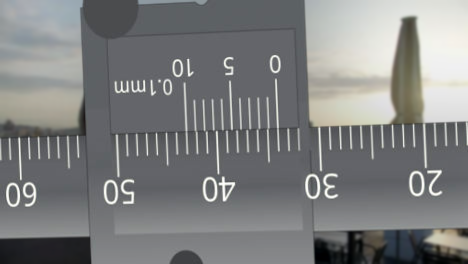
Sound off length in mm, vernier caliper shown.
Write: 34.0 mm
